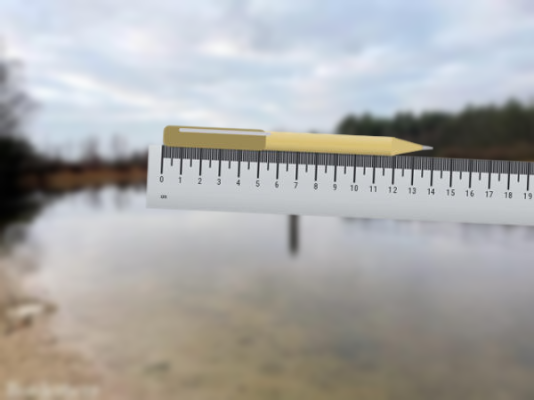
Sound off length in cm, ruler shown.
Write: 14 cm
